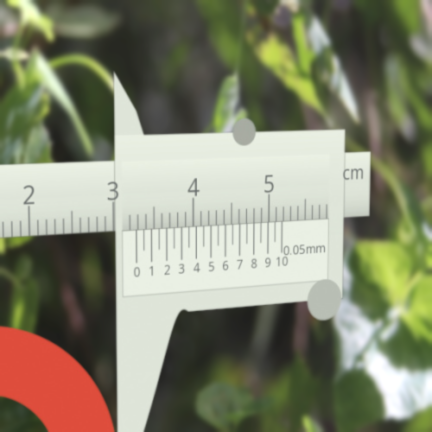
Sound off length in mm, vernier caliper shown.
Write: 32.8 mm
